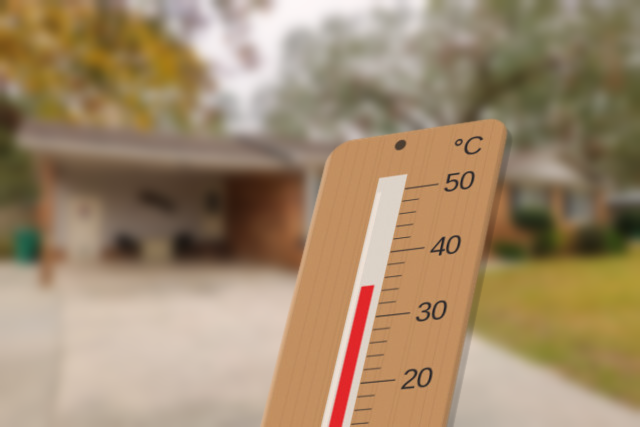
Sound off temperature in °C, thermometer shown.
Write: 35 °C
